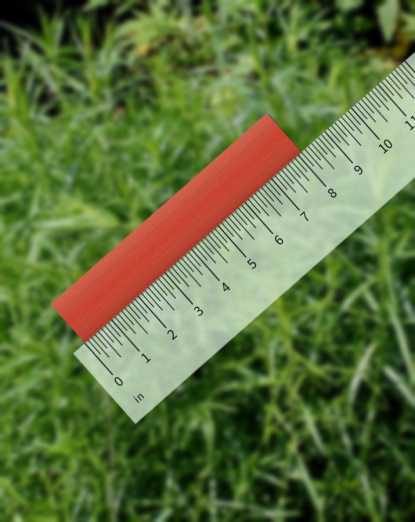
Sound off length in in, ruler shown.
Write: 8.125 in
